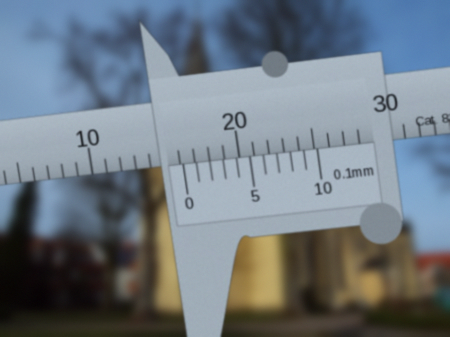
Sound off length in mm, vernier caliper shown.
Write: 16.2 mm
